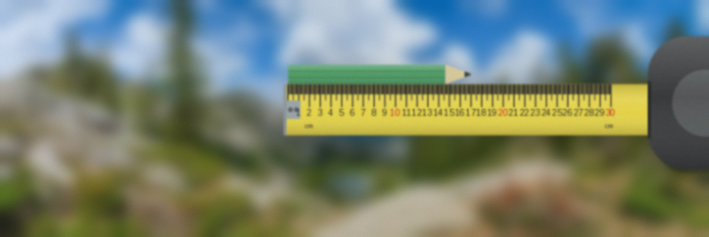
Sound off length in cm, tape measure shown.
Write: 17 cm
